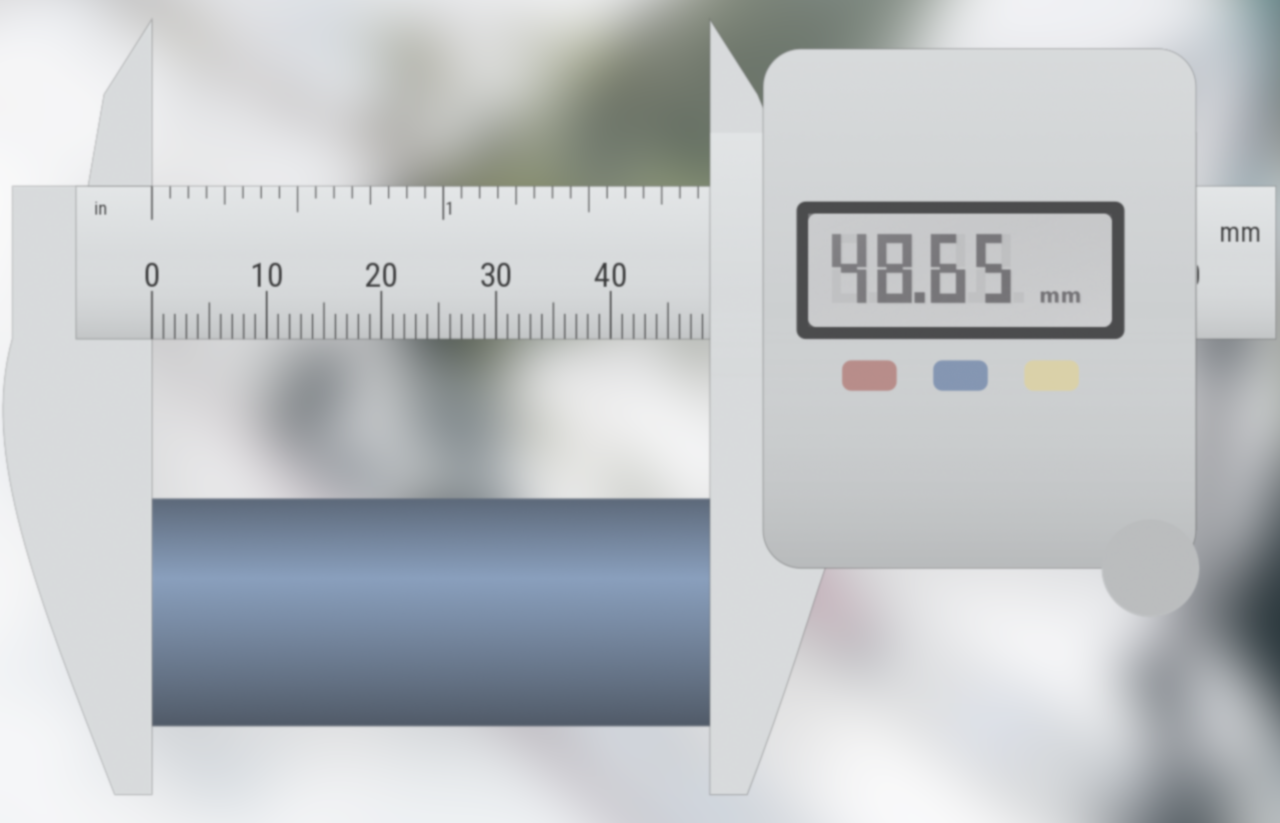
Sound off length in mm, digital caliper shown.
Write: 48.65 mm
